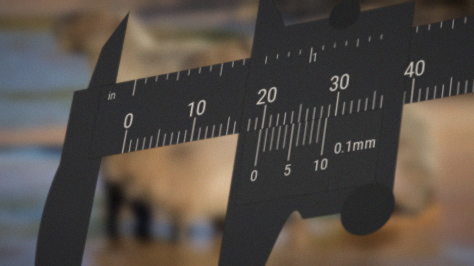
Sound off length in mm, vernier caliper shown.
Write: 19.8 mm
